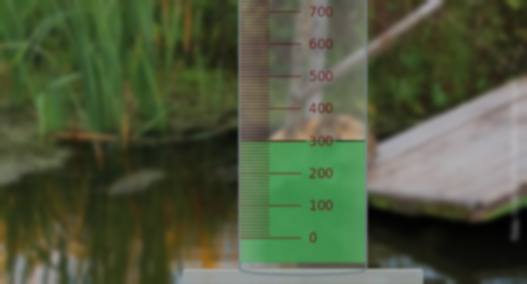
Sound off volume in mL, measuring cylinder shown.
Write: 300 mL
